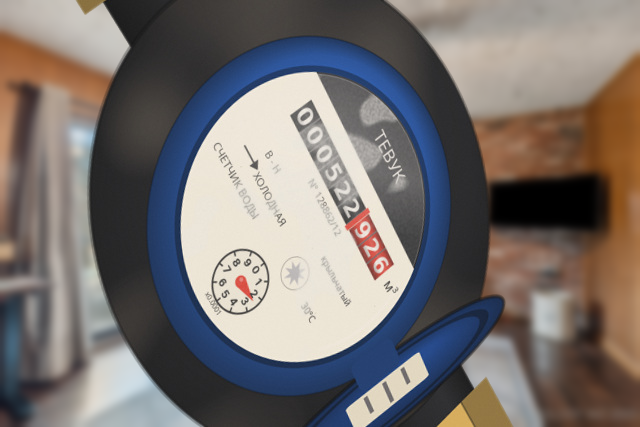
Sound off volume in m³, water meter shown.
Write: 522.9262 m³
